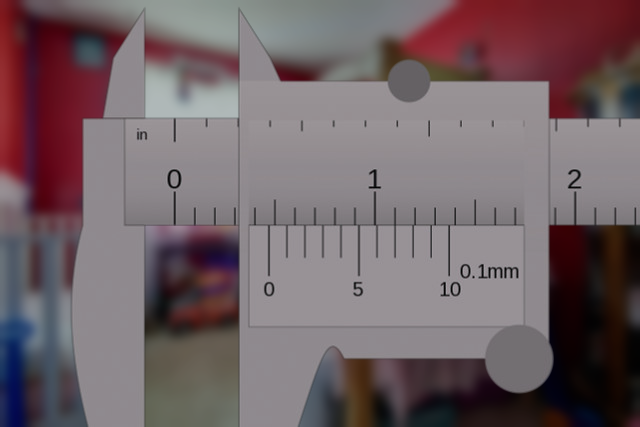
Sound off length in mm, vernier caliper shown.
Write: 4.7 mm
